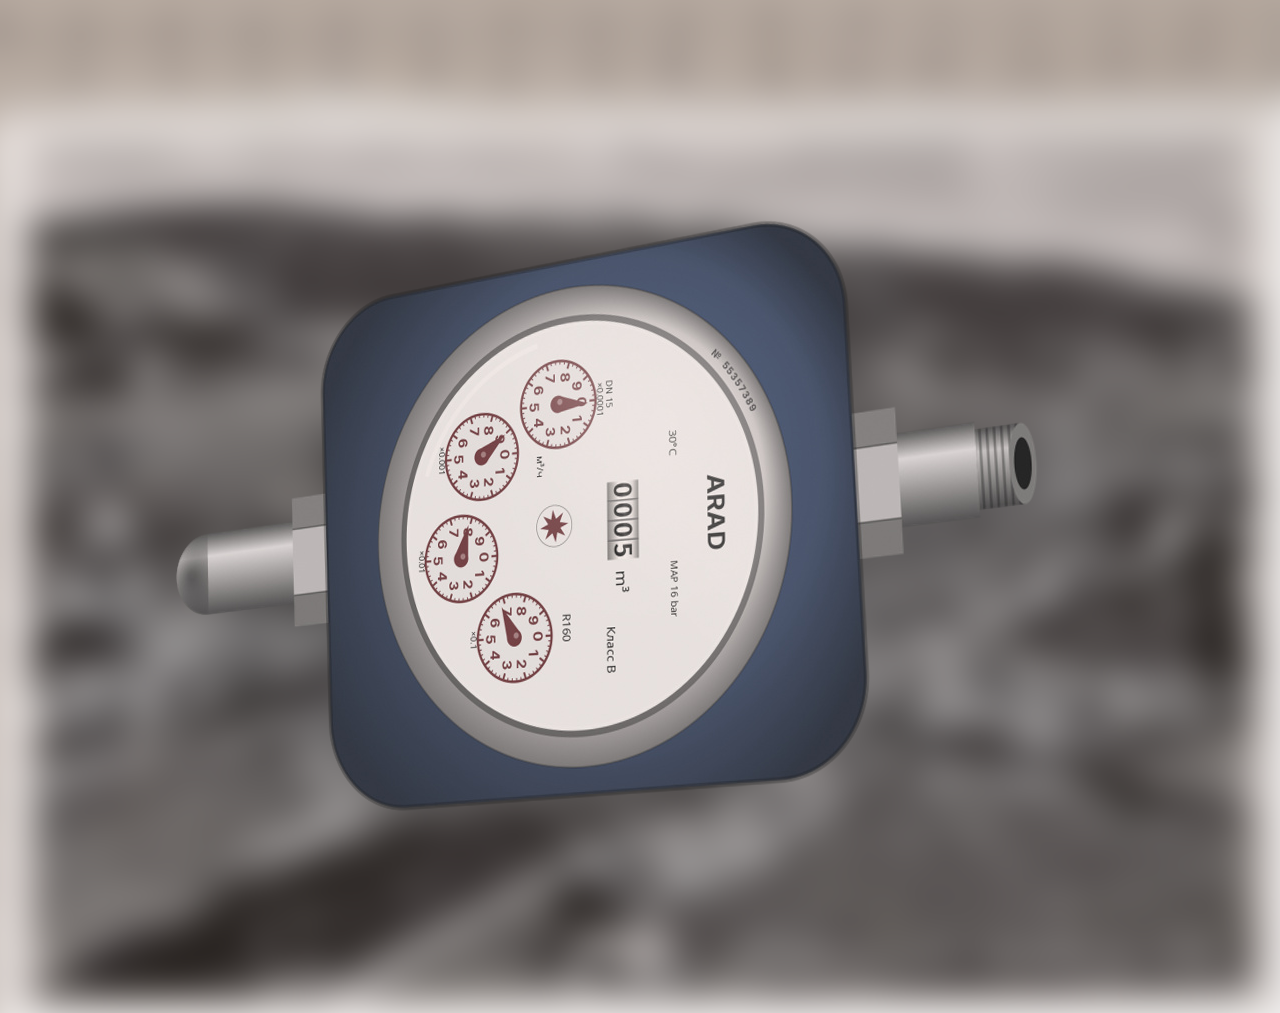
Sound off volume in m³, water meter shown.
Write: 5.6790 m³
